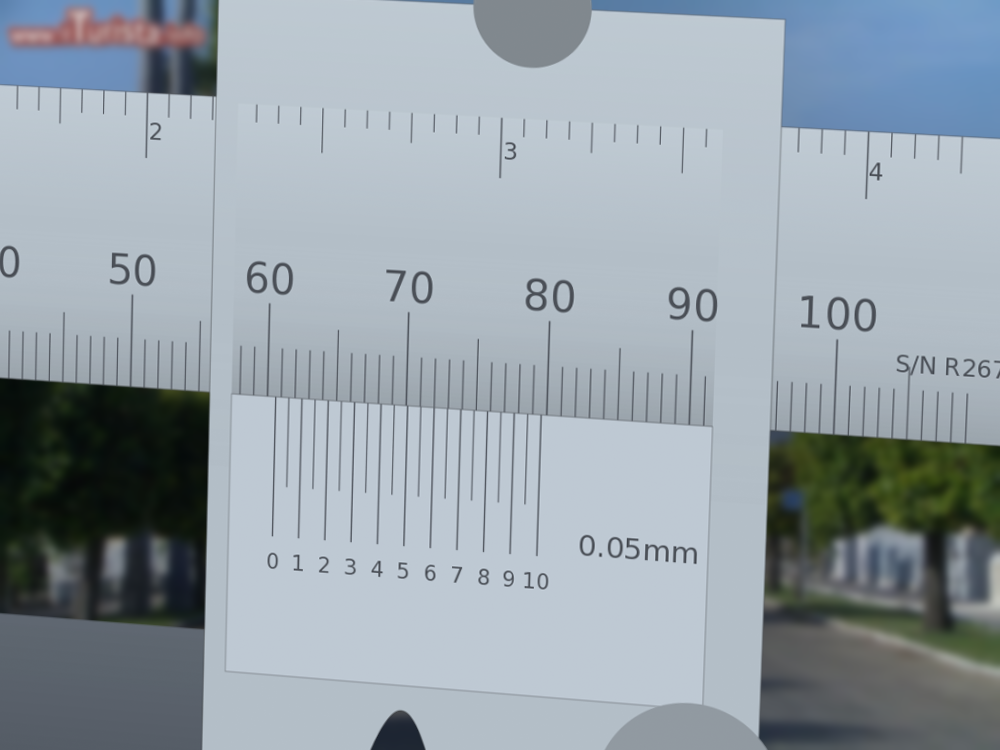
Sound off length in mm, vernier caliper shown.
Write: 60.6 mm
